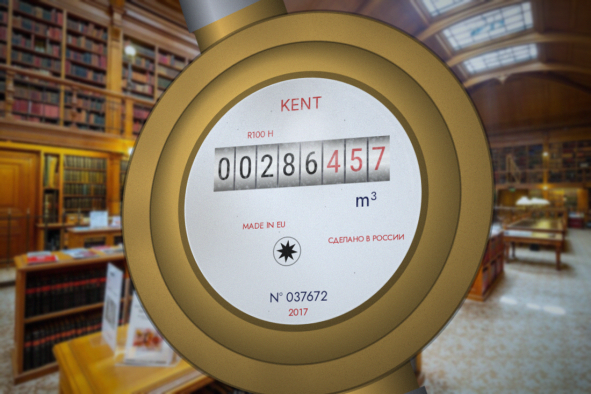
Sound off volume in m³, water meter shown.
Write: 286.457 m³
